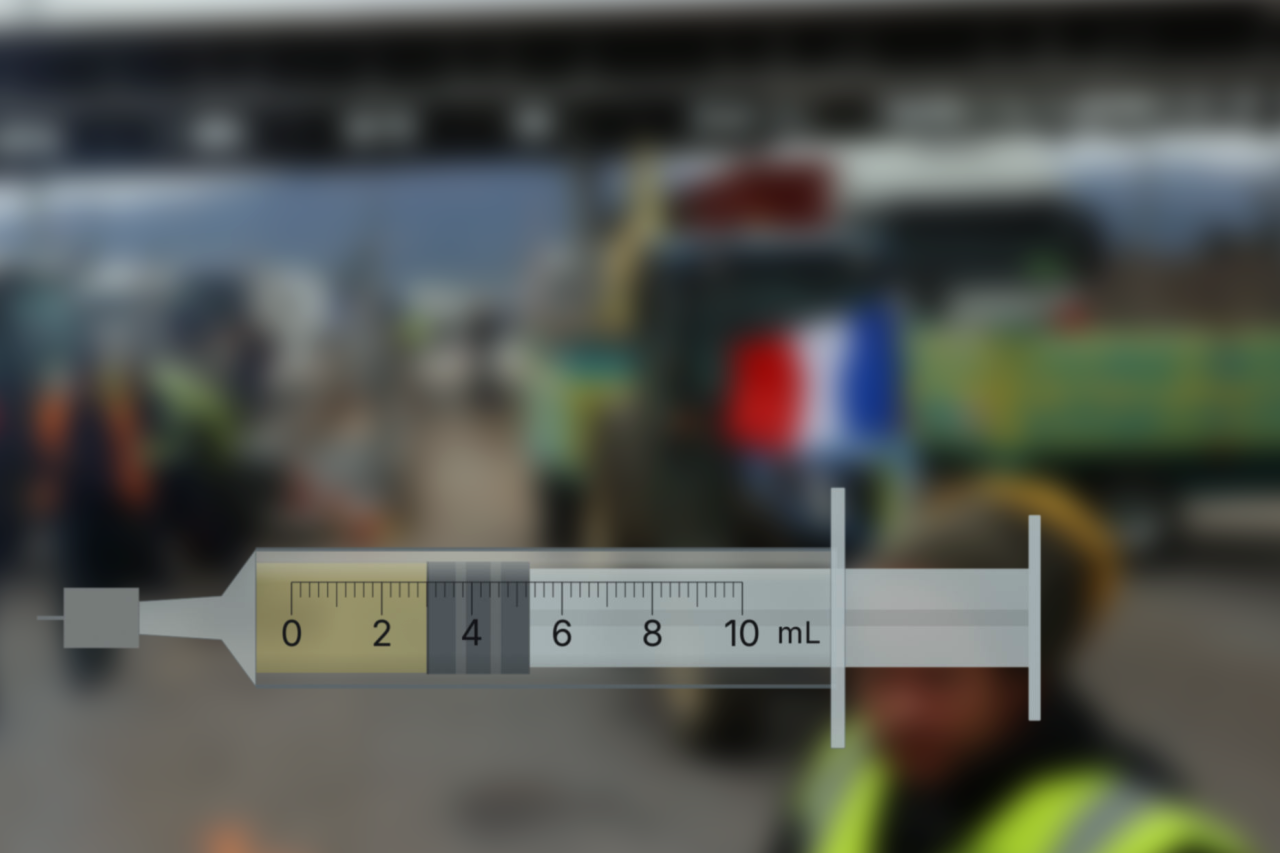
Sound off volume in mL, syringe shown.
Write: 3 mL
